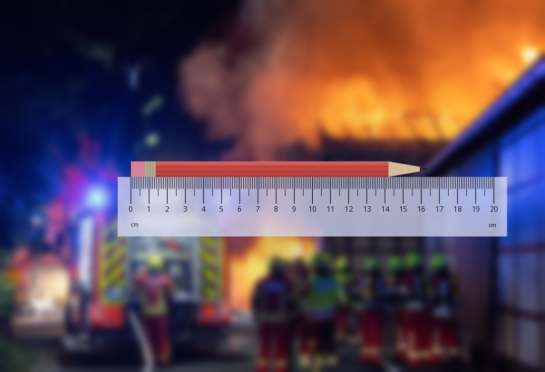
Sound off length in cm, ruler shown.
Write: 16.5 cm
